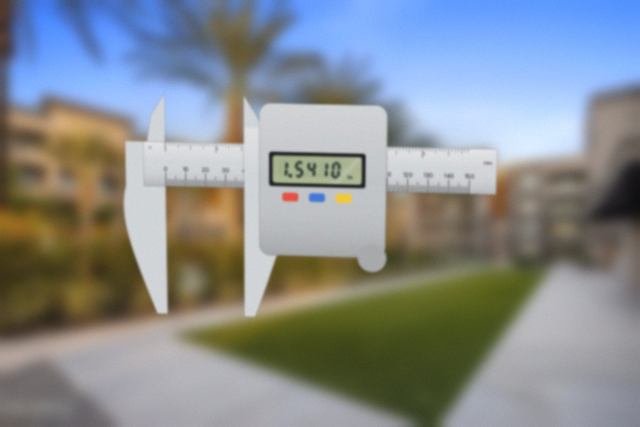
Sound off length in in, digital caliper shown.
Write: 1.5410 in
